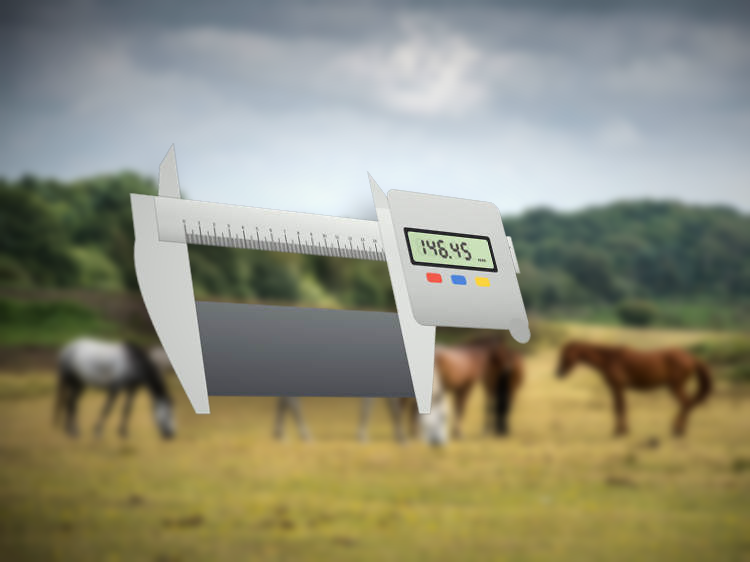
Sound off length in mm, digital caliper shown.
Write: 146.45 mm
